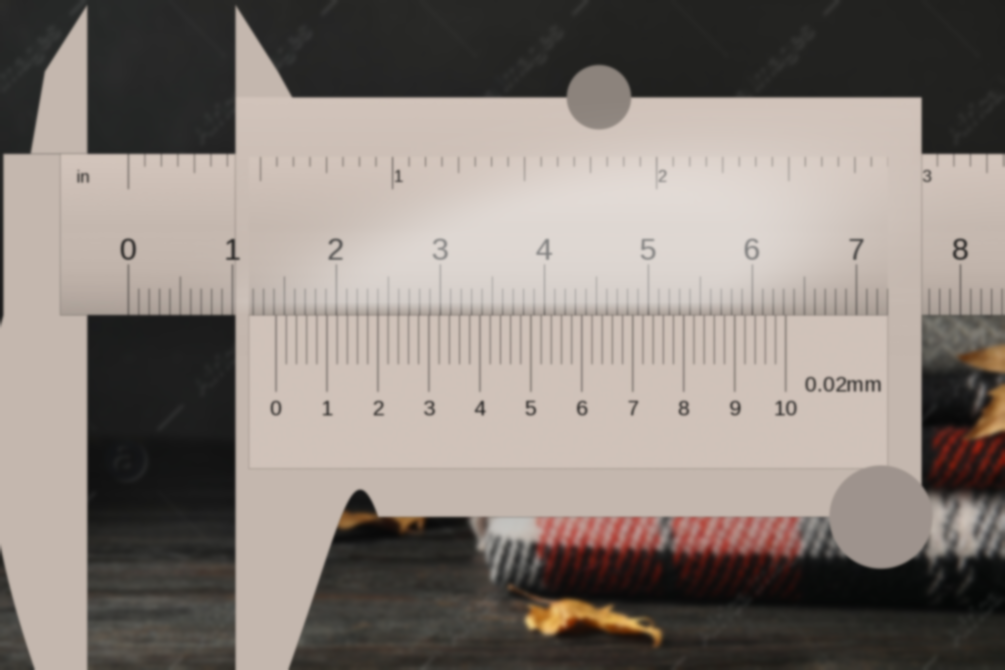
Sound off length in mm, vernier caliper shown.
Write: 14.2 mm
